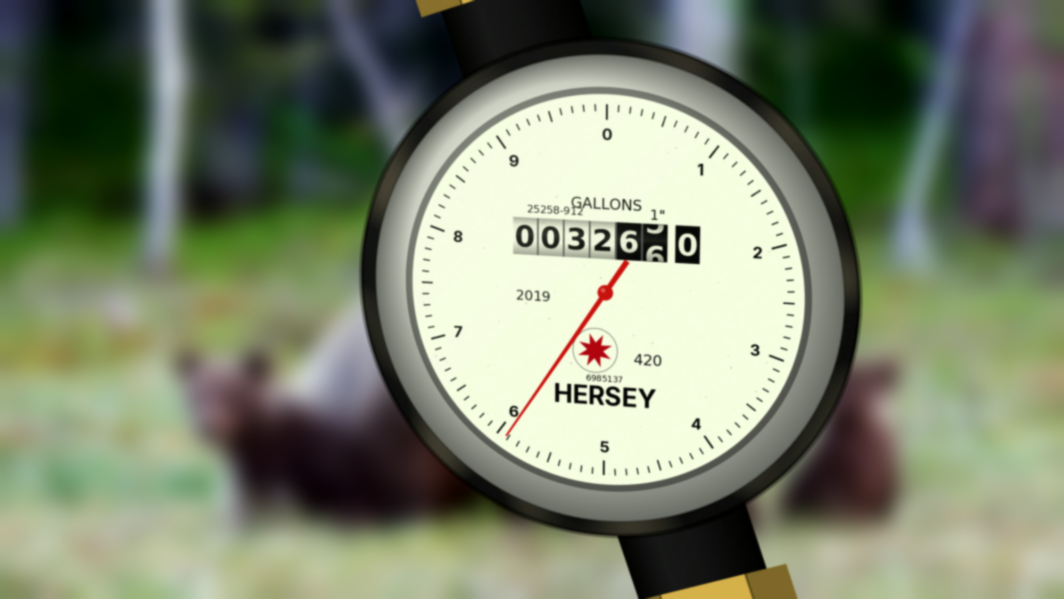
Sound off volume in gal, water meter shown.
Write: 32655.9 gal
